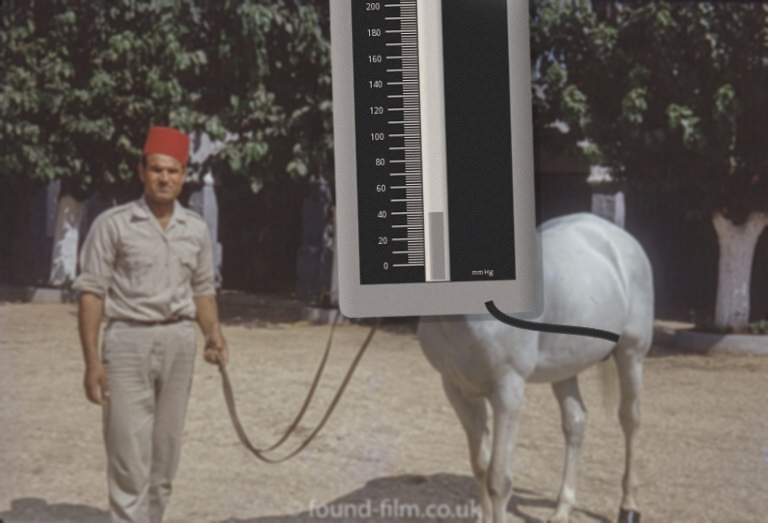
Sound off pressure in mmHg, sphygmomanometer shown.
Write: 40 mmHg
